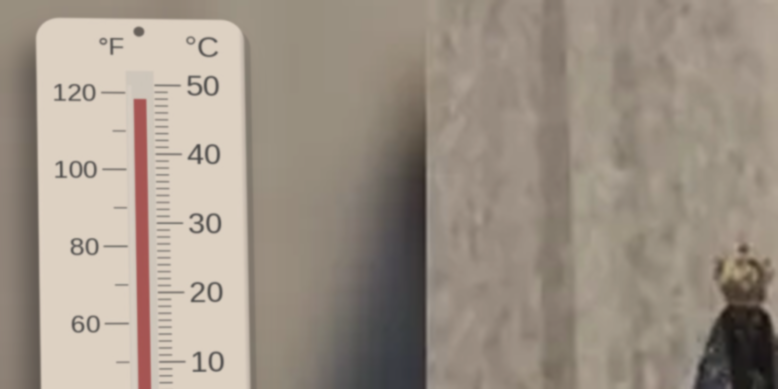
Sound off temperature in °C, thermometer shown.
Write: 48 °C
